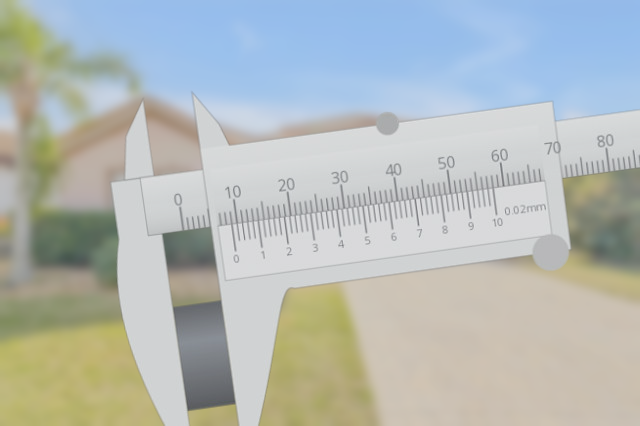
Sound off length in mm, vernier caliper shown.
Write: 9.0 mm
